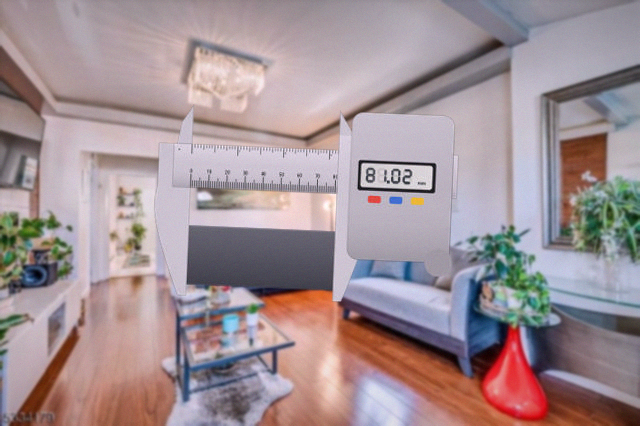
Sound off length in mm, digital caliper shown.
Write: 81.02 mm
